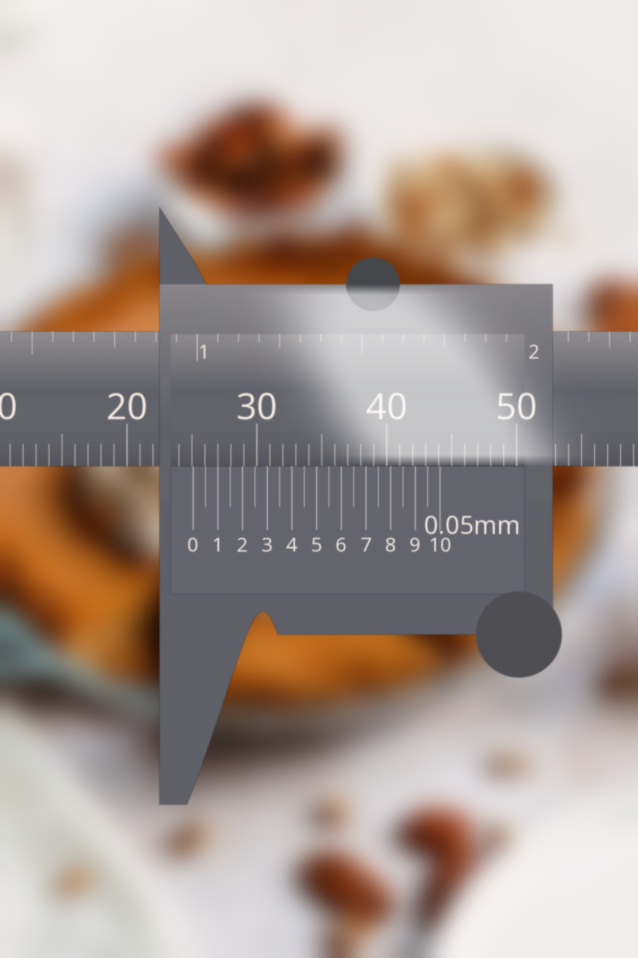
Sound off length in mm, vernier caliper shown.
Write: 25.1 mm
